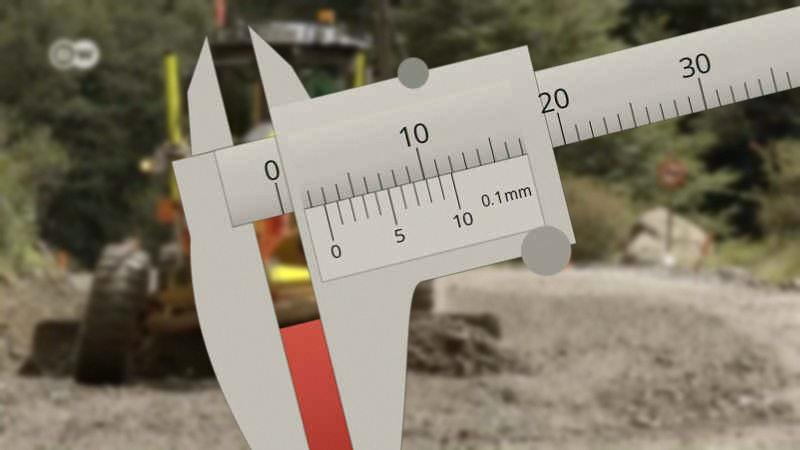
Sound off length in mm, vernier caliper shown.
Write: 2.9 mm
